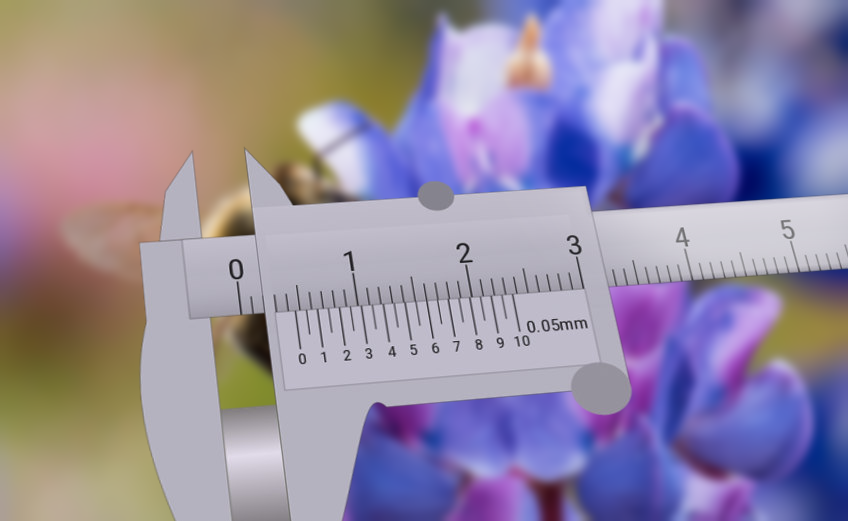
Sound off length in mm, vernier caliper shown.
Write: 4.6 mm
